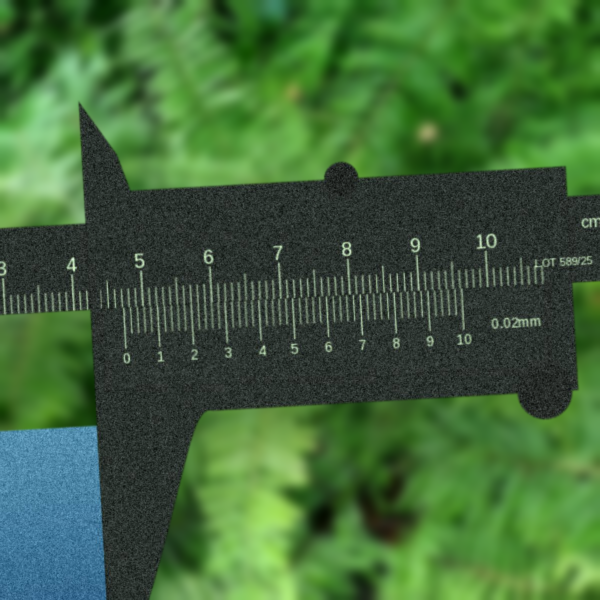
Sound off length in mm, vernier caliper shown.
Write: 47.2 mm
